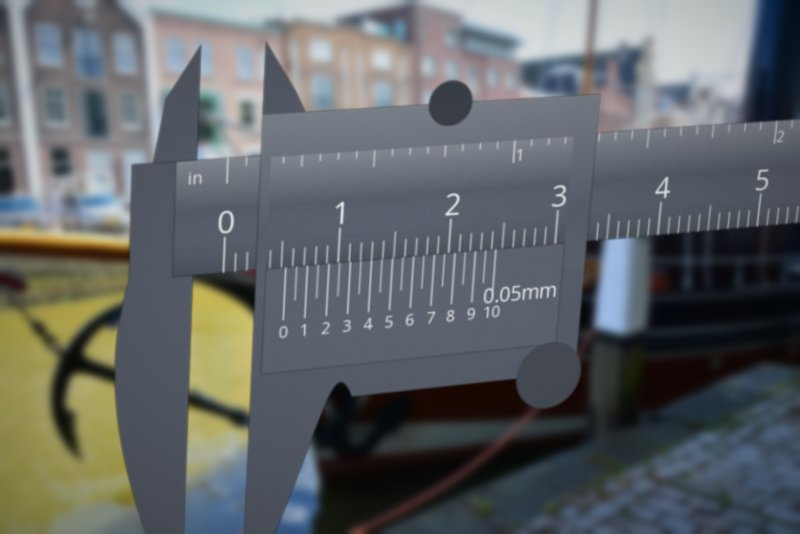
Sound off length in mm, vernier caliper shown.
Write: 5.4 mm
